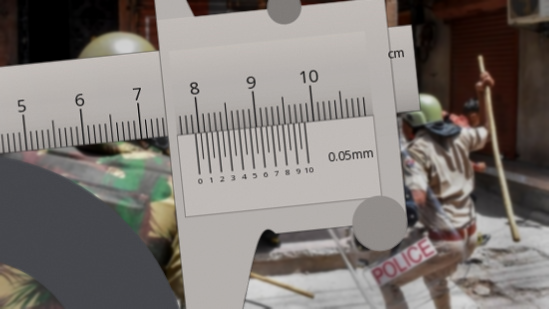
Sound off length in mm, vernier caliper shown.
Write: 79.4 mm
